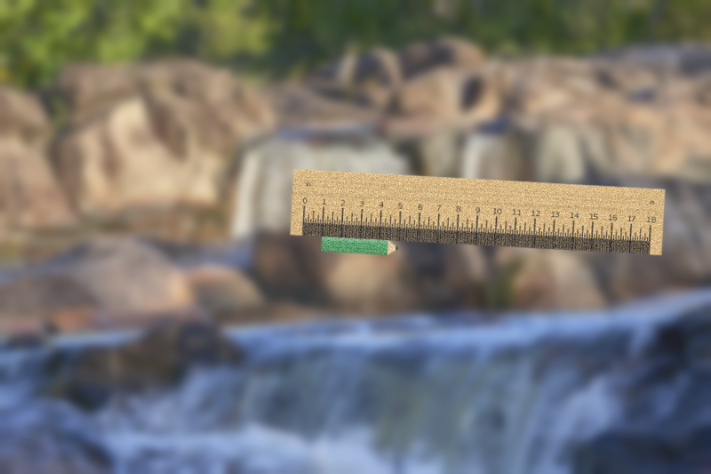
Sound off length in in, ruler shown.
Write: 4 in
